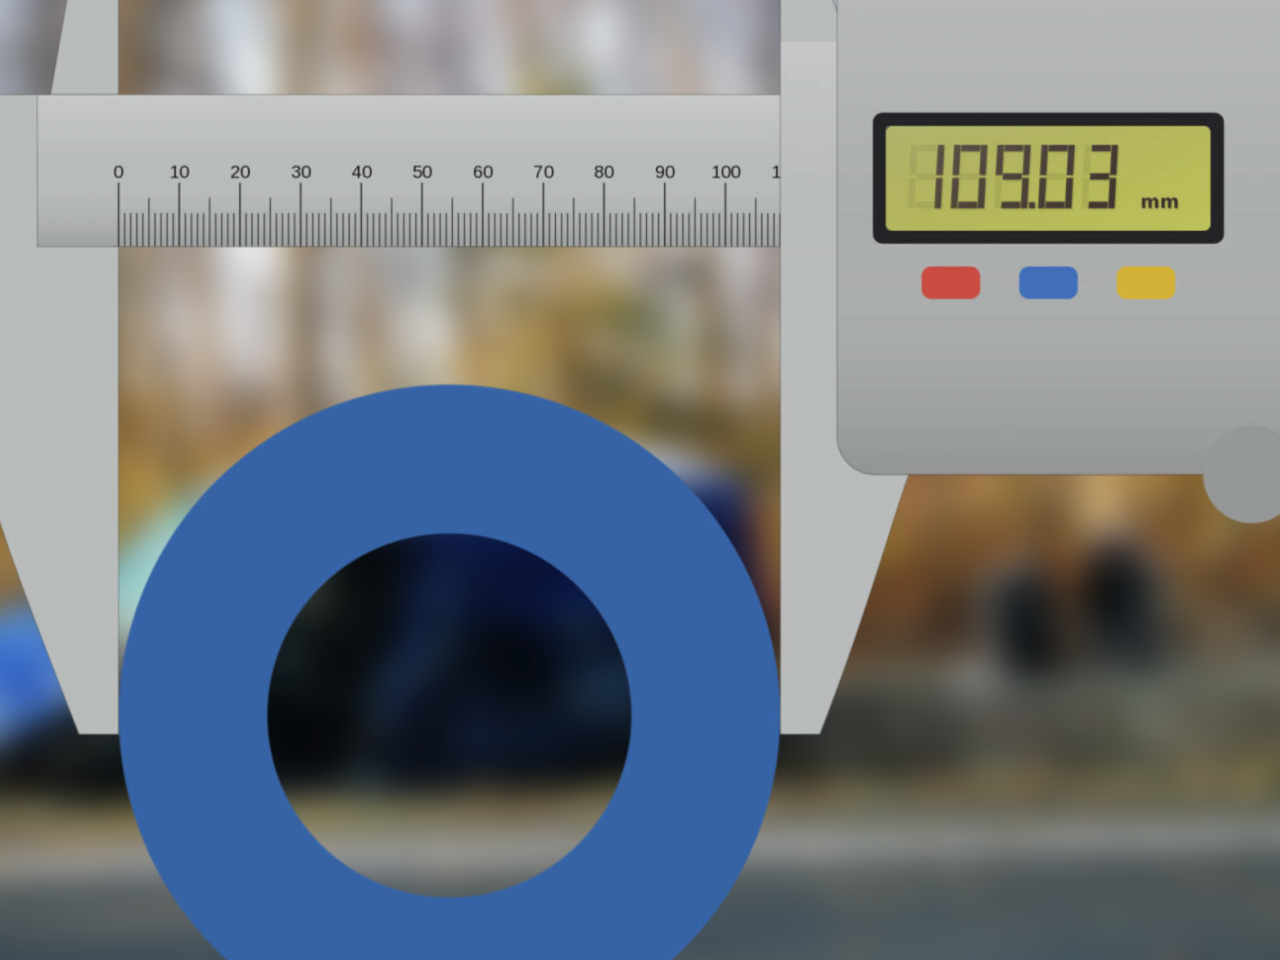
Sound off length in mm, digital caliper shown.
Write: 109.03 mm
